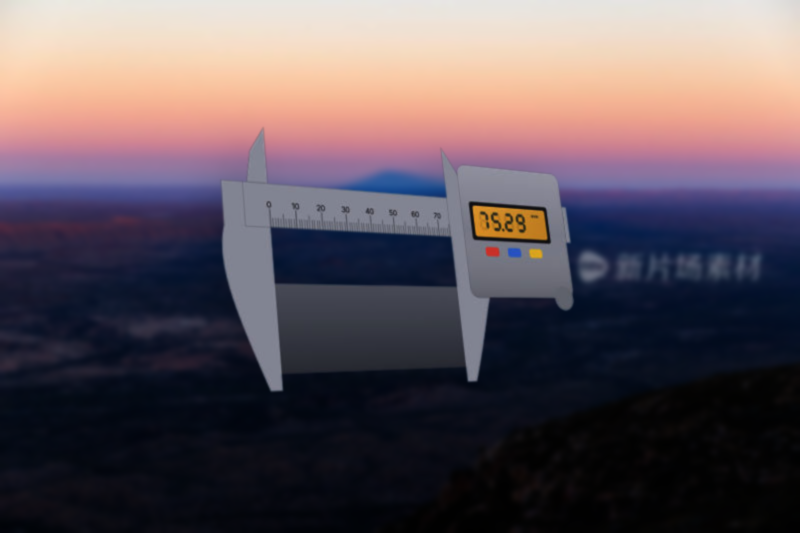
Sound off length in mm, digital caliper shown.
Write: 75.29 mm
